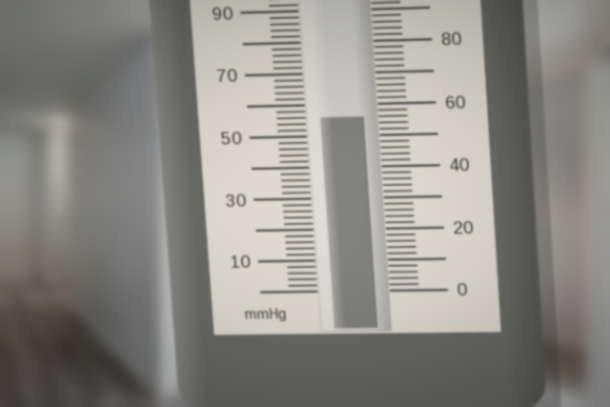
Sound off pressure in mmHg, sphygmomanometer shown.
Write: 56 mmHg
